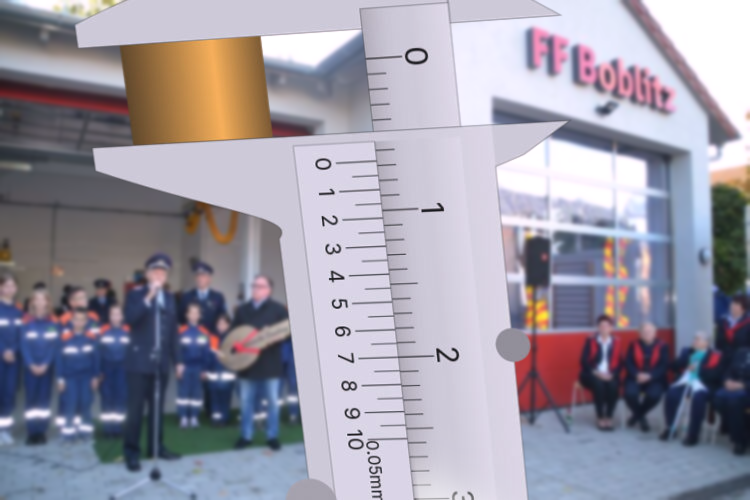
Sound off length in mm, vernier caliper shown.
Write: 6.7 mm
